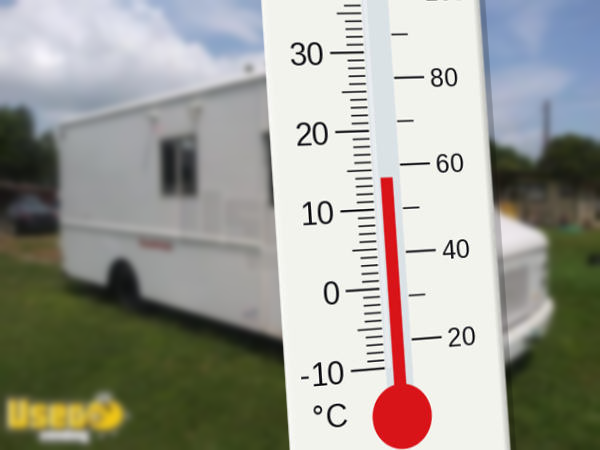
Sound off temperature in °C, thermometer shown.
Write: 14 °C
